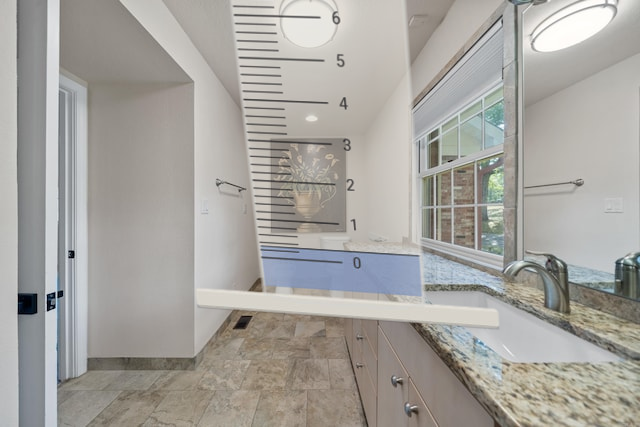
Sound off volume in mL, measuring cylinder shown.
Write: 0.3 mL
